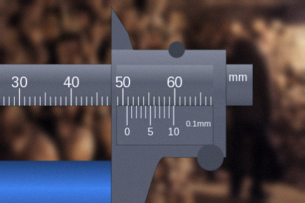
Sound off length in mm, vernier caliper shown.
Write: 50.8 mm
